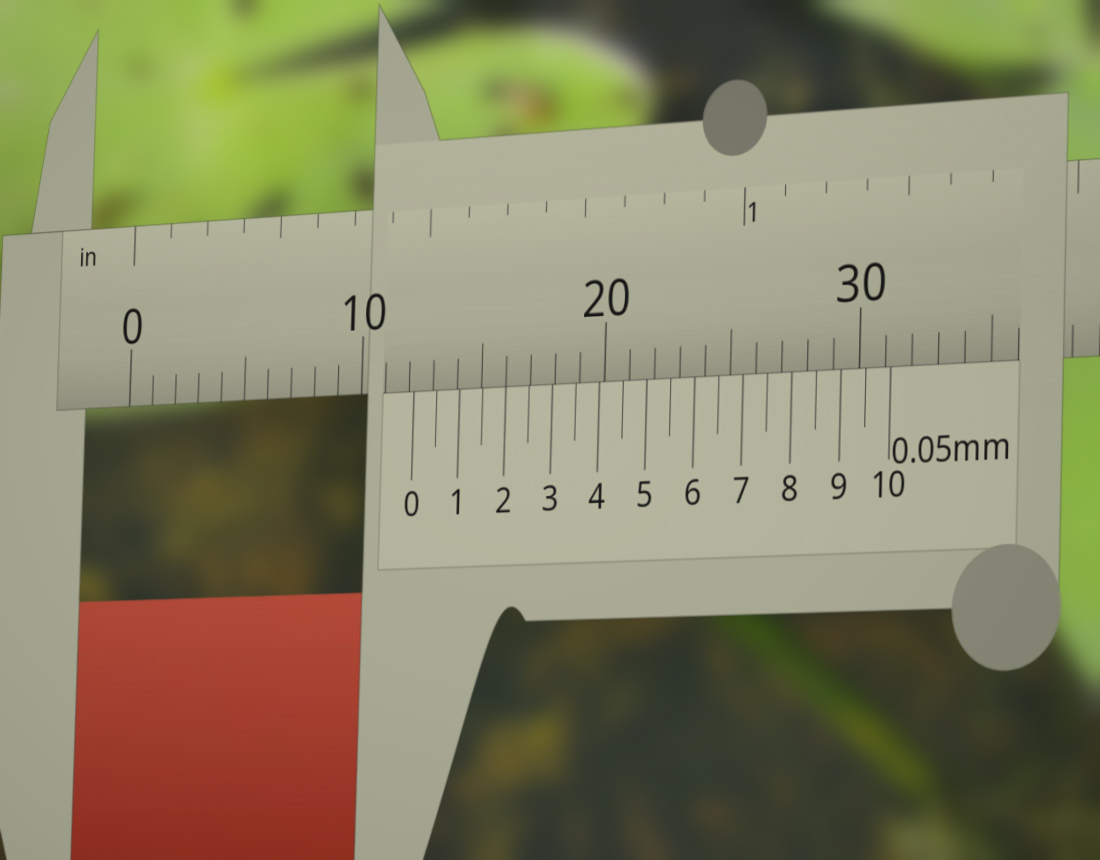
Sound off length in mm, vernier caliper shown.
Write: 12.2 mm
